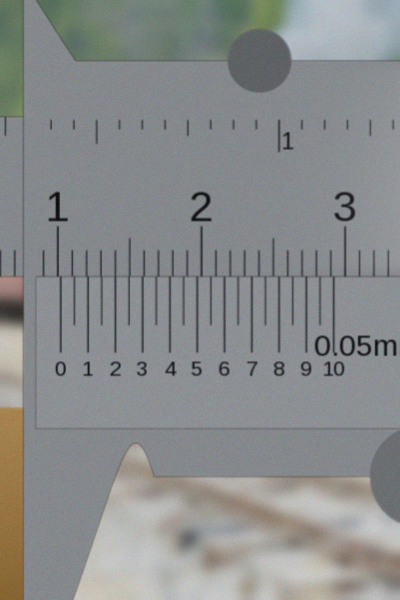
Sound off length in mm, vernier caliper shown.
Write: 10.2 mm
